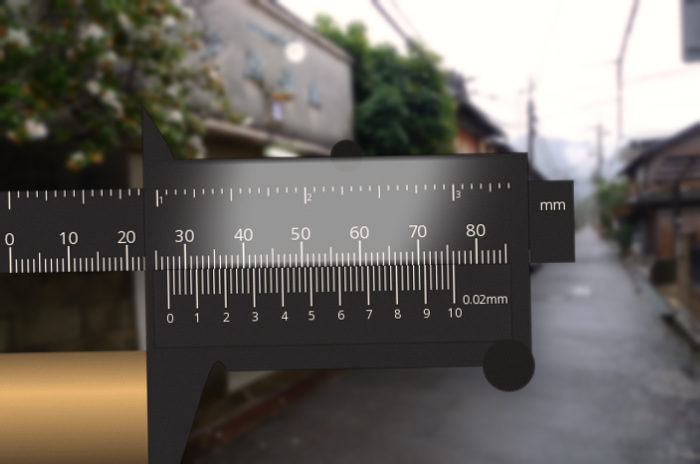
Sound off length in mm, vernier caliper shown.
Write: 27.0 mm
